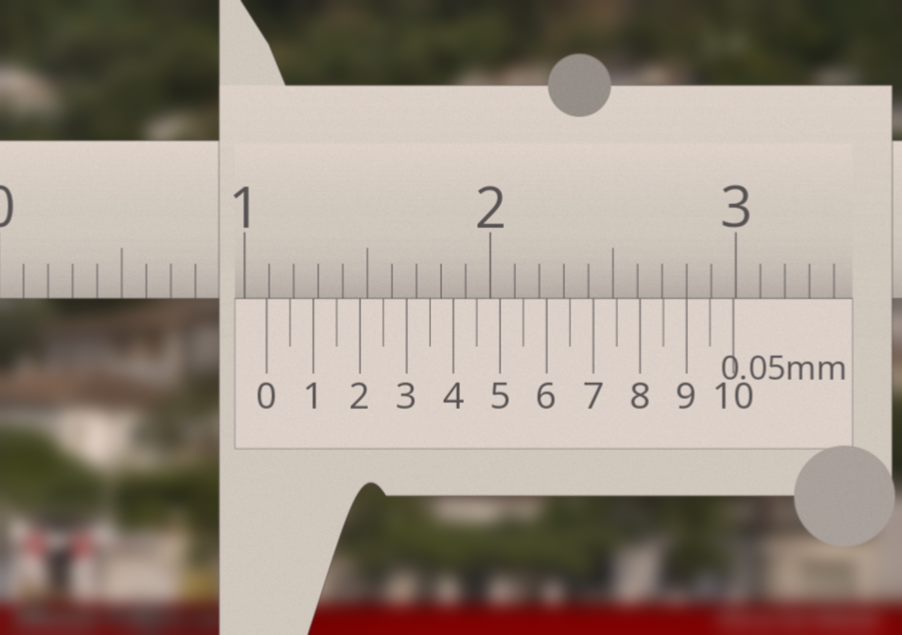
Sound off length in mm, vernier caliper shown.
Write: 10.9 mm
